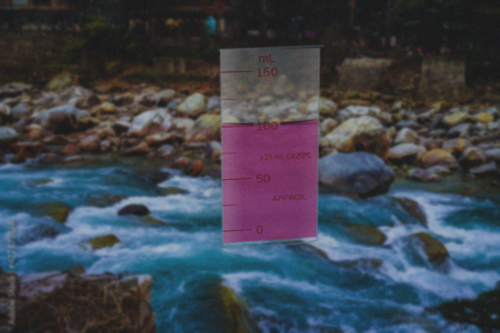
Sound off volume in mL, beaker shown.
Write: 100 mL
